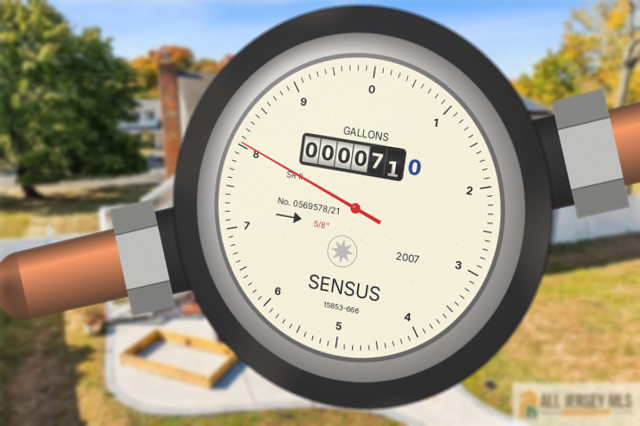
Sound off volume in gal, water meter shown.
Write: 708.0 gal
